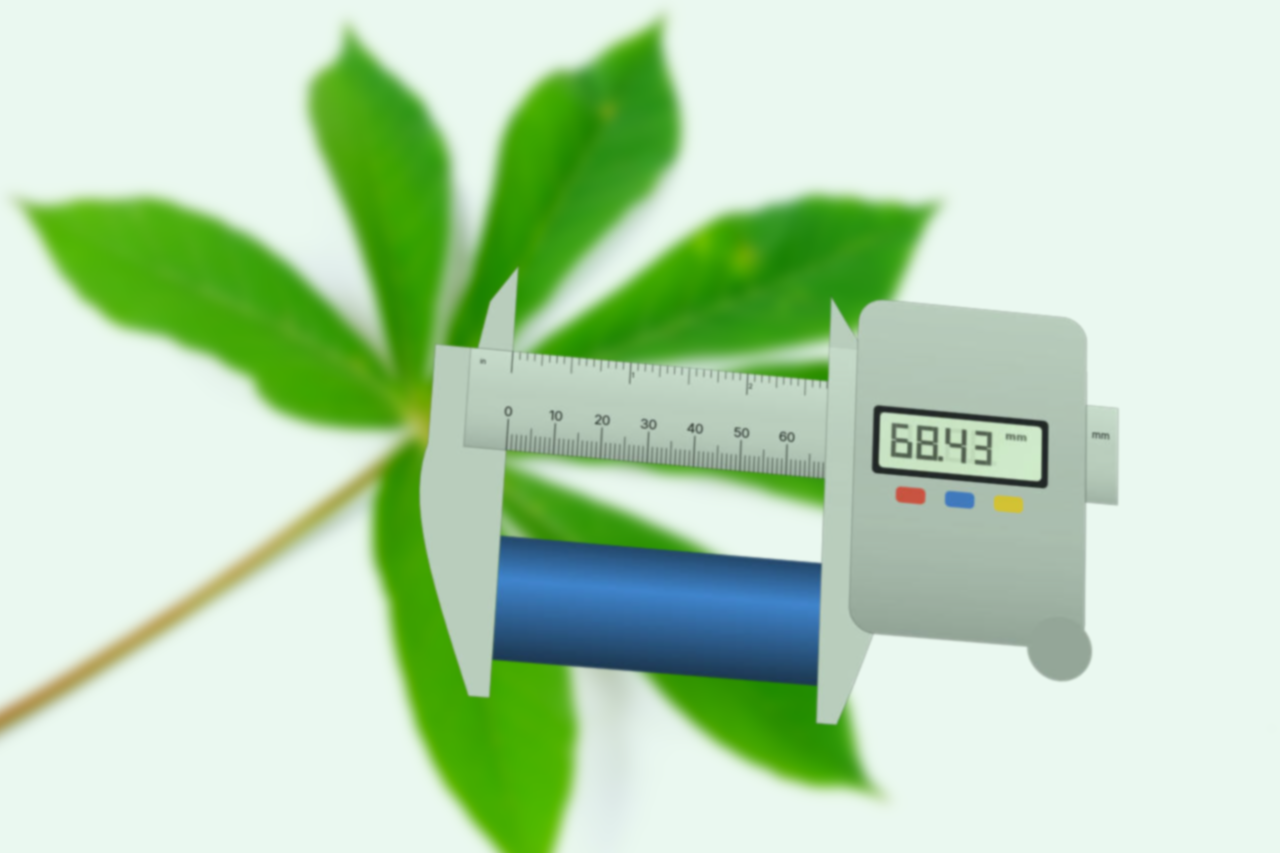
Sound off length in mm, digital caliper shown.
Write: 68.43 mm
